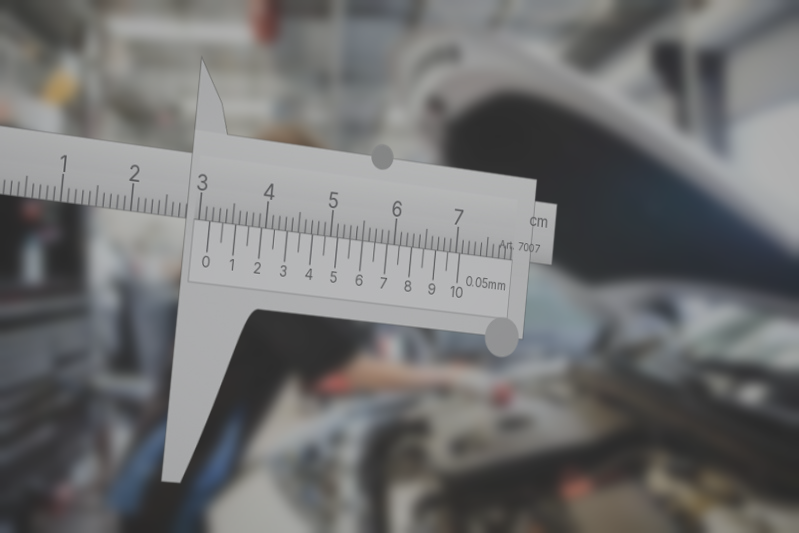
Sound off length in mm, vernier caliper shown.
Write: 31.6 mm
